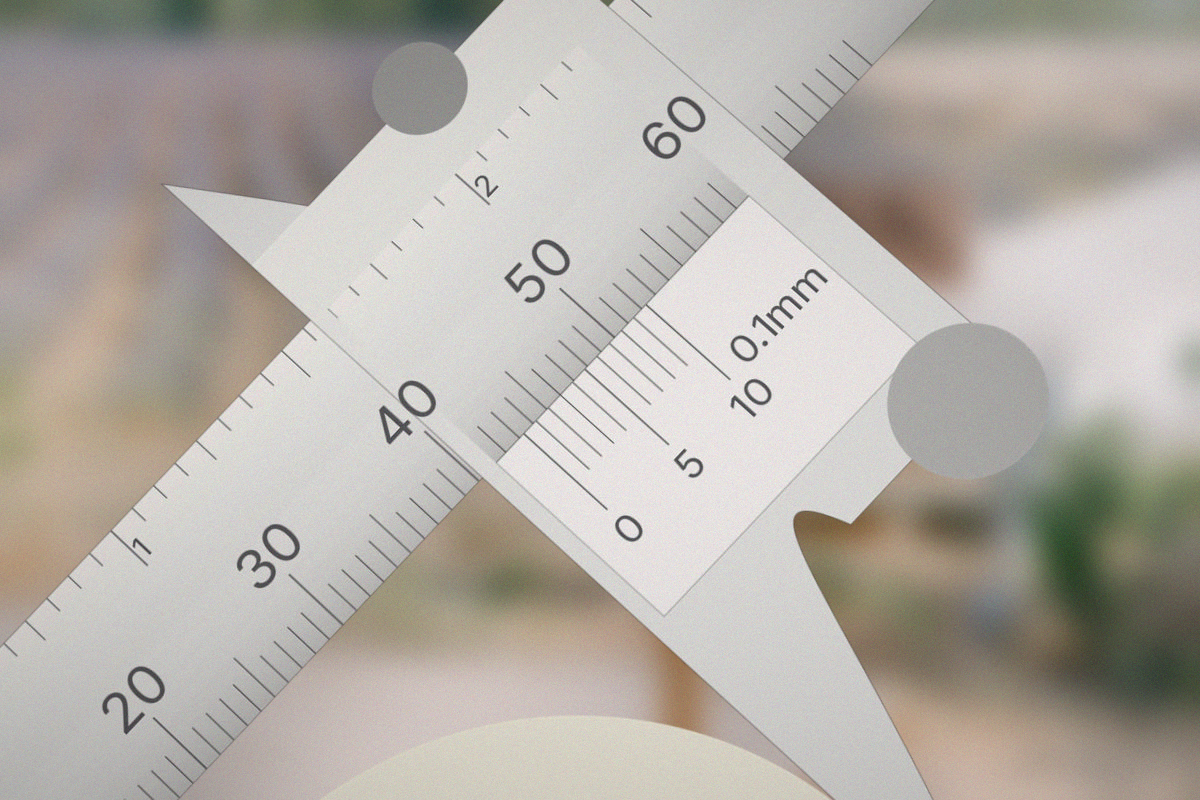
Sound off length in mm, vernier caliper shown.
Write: 43.3 mm
